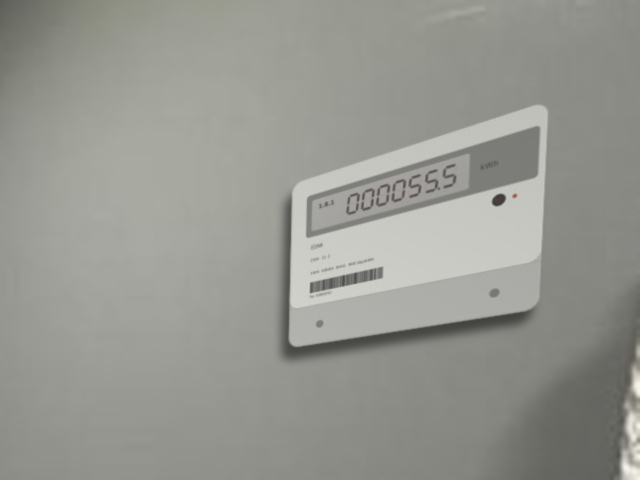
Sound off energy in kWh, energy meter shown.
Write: 55.5 kWh
